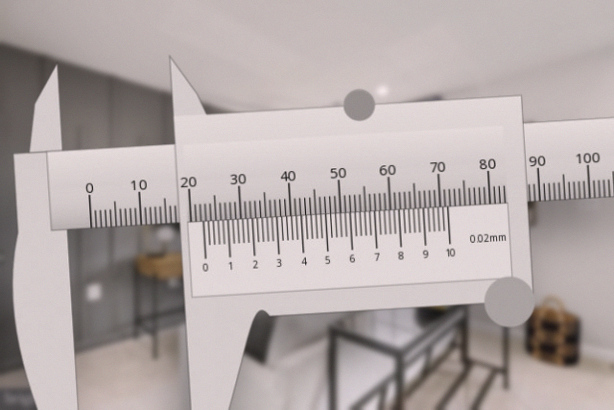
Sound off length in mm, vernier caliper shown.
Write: 22.5 mm
